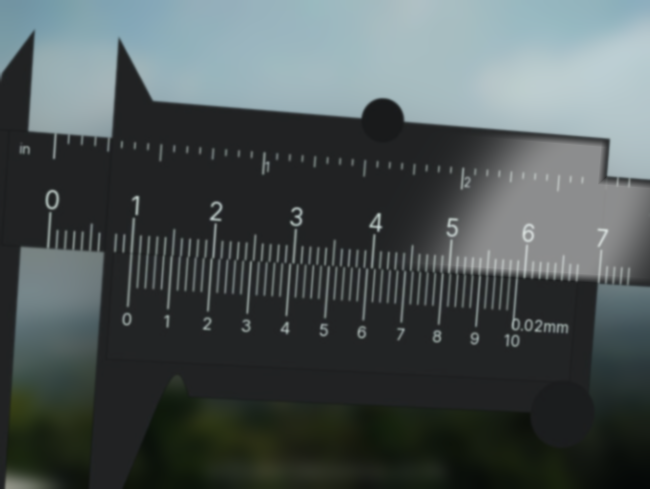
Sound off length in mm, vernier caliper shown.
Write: 10.0 mm
